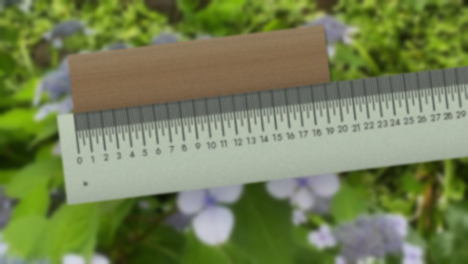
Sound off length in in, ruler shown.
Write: 19.5 in
